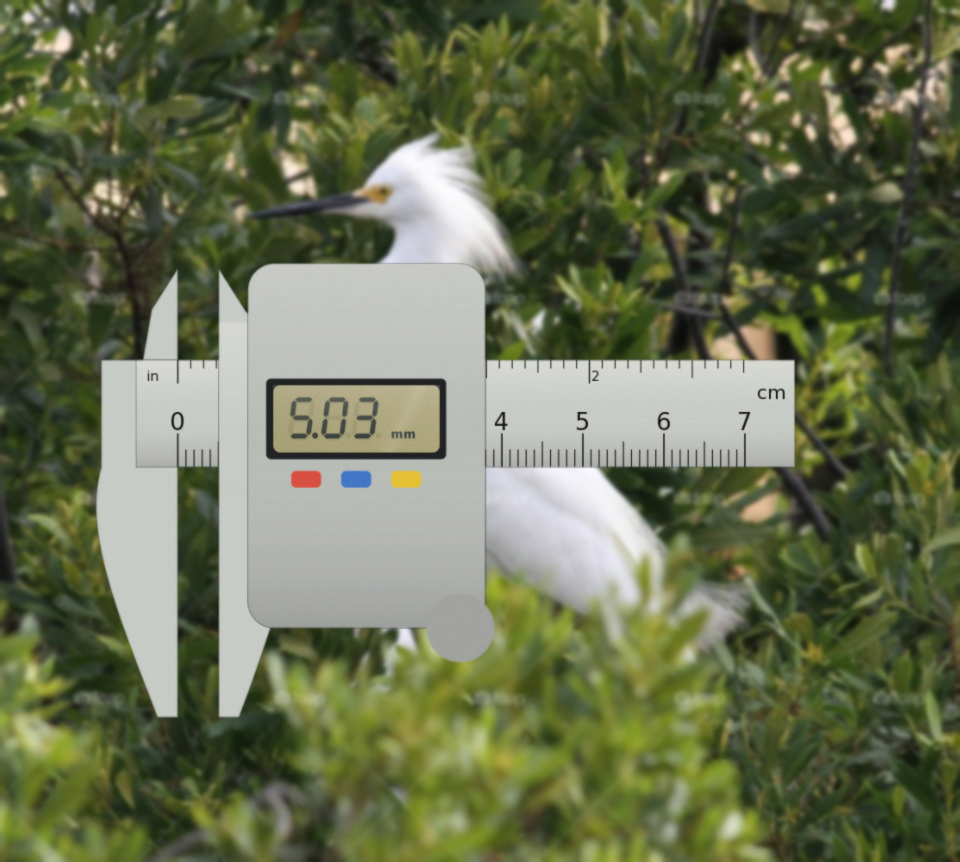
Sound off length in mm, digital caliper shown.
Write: 5.03 mm
